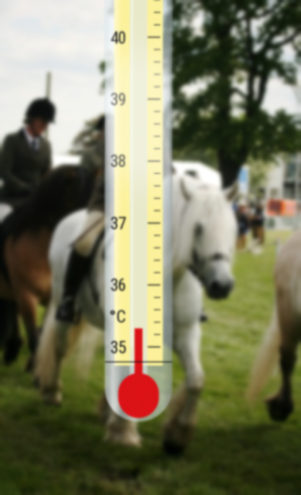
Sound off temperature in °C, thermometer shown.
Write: 35.3 °C
